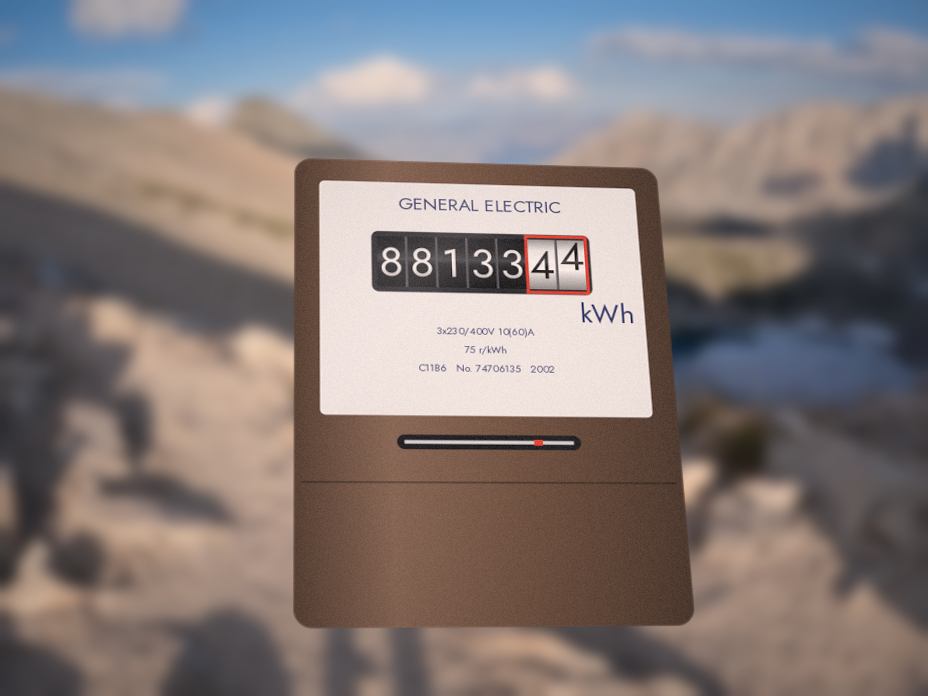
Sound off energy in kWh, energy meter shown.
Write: 88133.44 kWh
